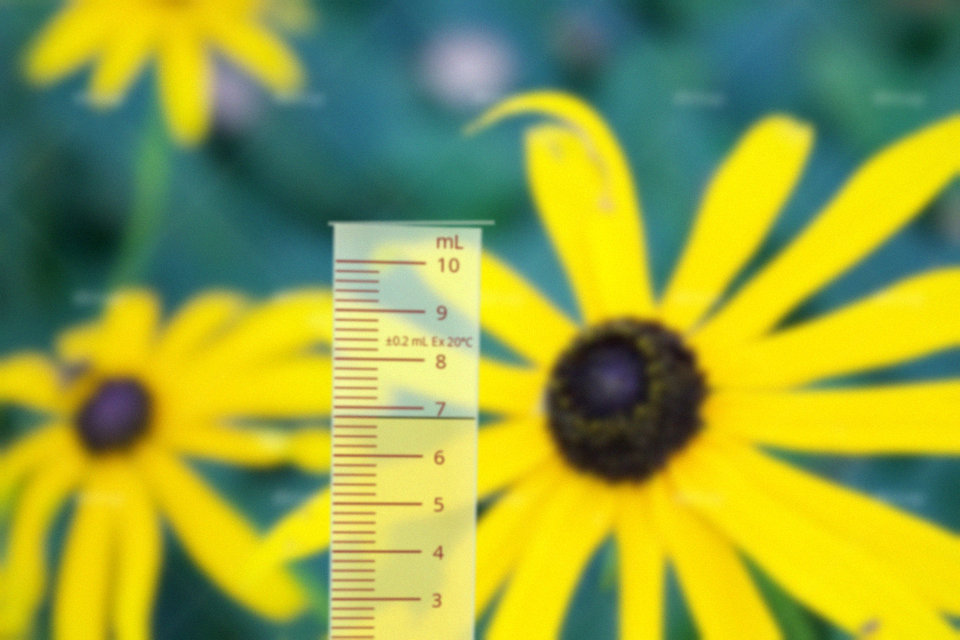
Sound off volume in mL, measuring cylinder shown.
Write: 6.8 mL
